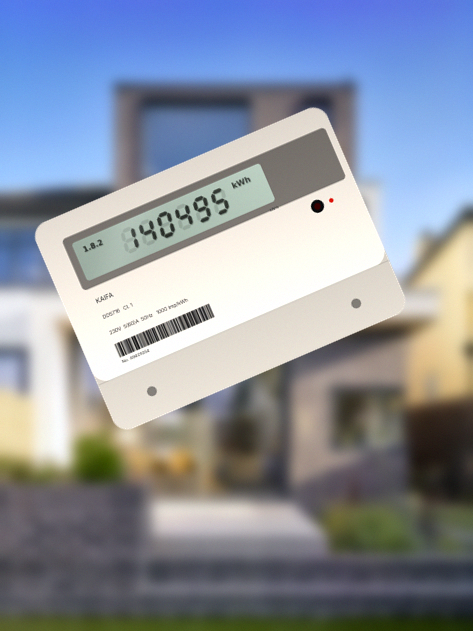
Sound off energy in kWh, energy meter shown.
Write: 140495 kWh
